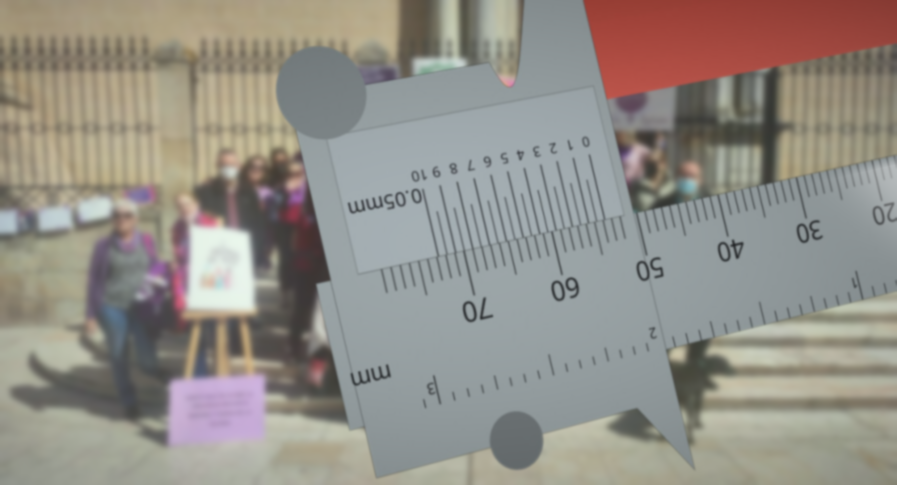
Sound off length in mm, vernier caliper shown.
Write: 53.8 mm
